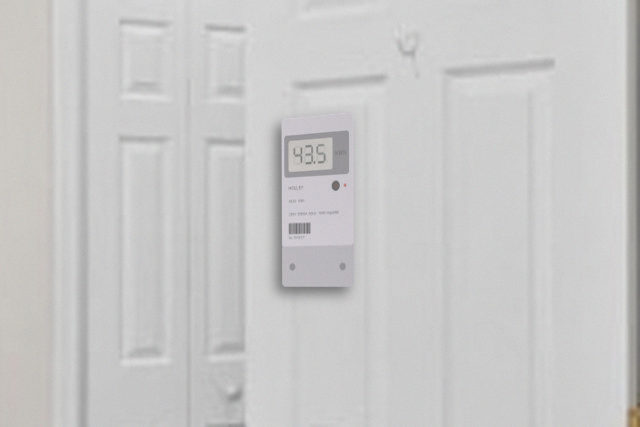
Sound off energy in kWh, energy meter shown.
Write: 43.5 kWh
